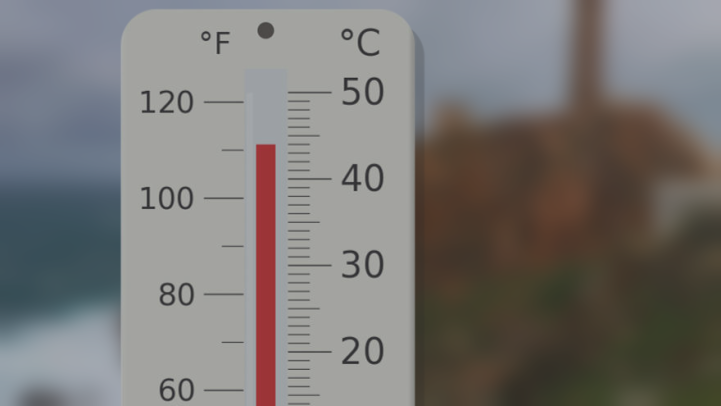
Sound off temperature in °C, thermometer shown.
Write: 44 °C
